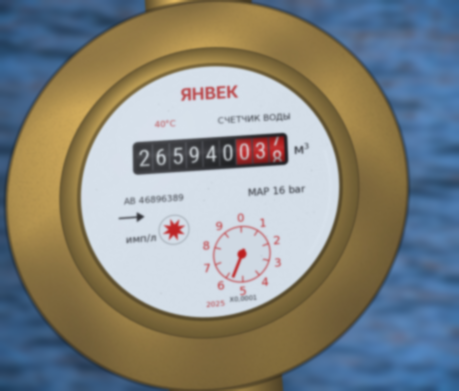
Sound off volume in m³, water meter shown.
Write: 265940.0375 m³
